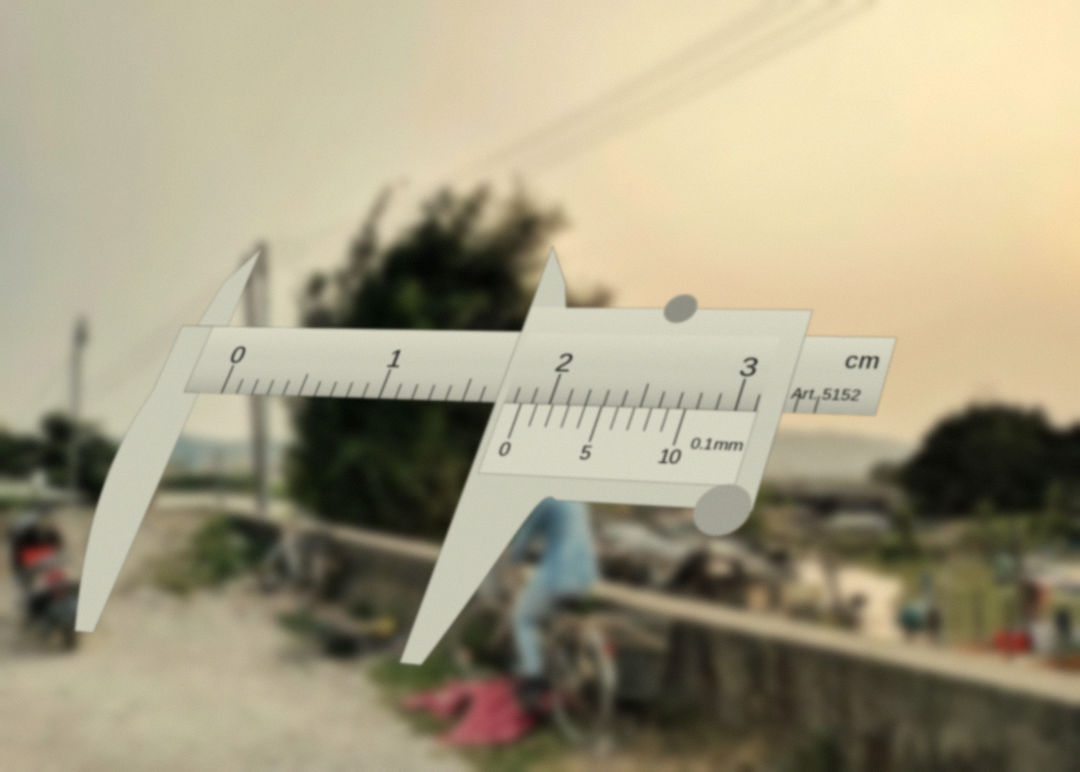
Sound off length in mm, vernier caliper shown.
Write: 18.4 mm
